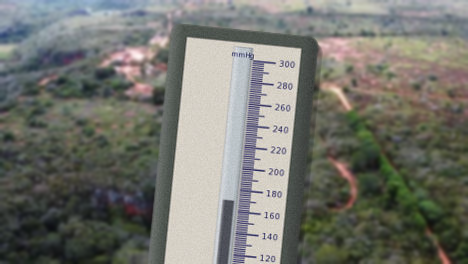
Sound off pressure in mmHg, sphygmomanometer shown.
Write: 170 mmHg
